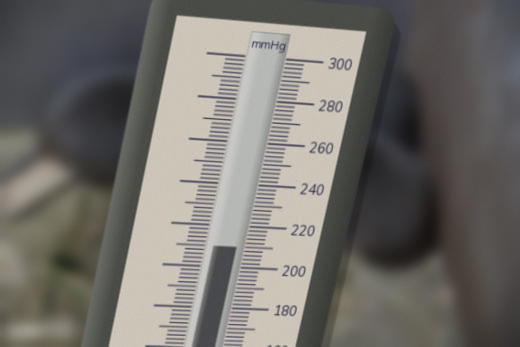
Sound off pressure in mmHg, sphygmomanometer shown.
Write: 210 mmHg
